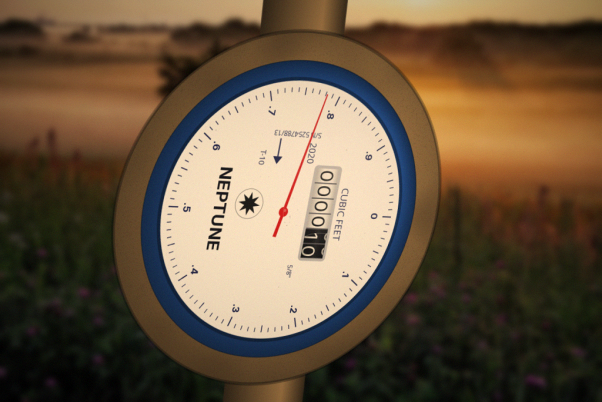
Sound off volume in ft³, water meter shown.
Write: 9.78 ft³
